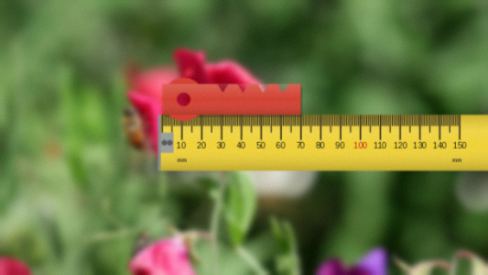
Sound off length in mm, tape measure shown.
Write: 70 mm
